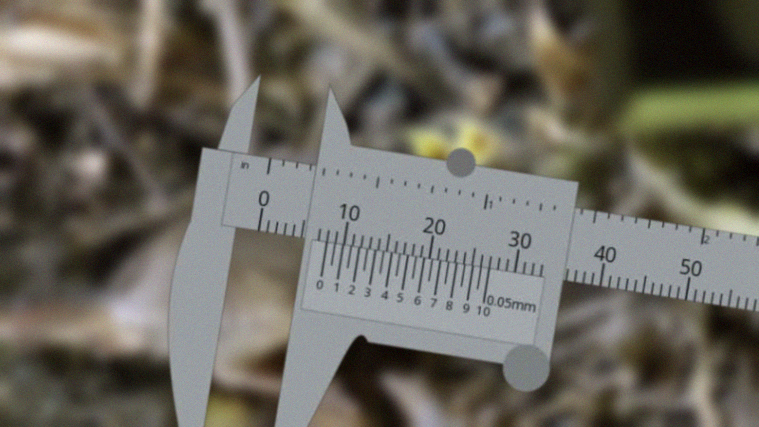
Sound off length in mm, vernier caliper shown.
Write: 8.0 mm
